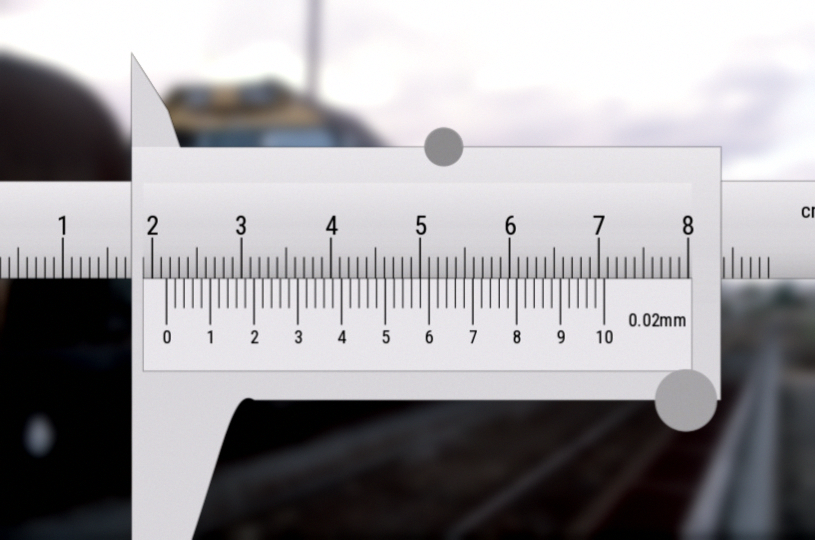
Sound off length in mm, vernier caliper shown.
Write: 21.6 mm
